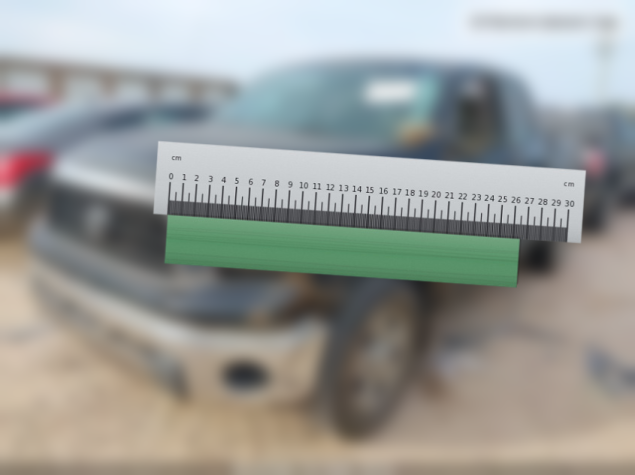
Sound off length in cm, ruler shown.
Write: 26.5 cm
